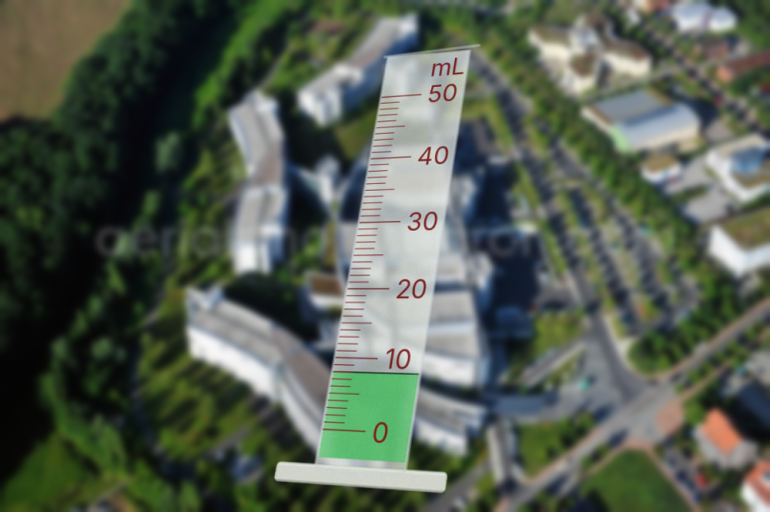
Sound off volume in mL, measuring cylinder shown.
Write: 8 mL
